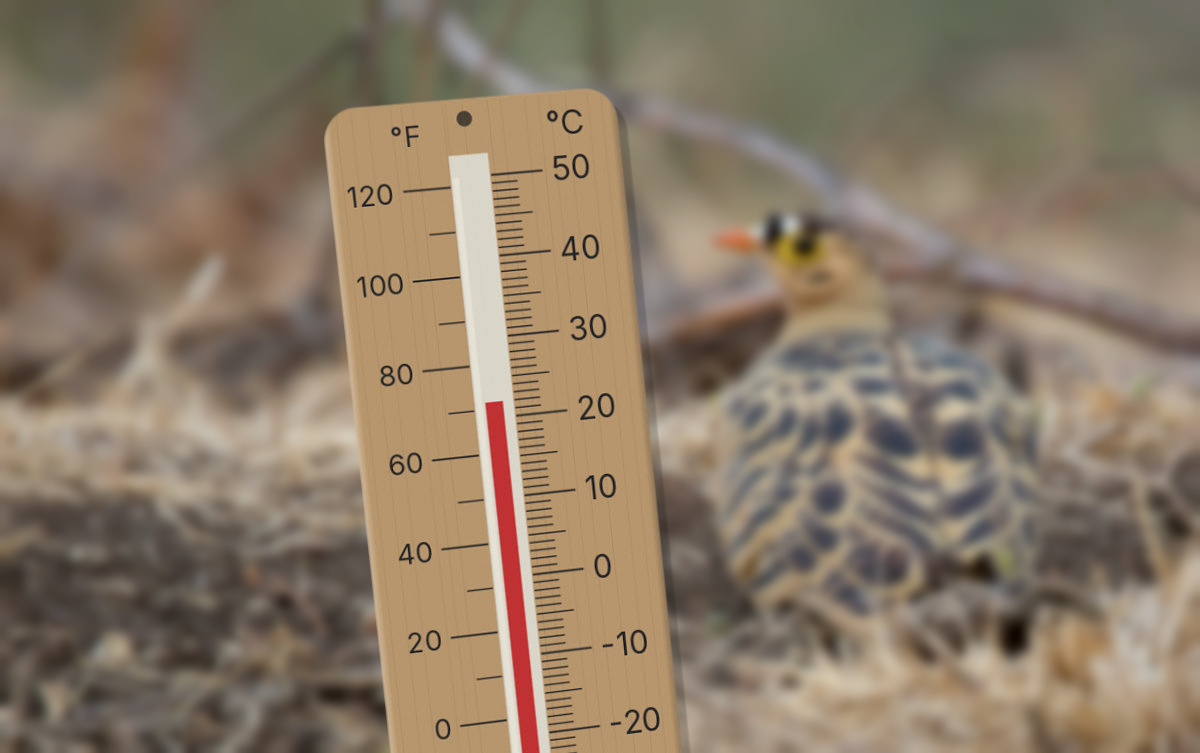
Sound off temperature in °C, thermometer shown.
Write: 22 °C
